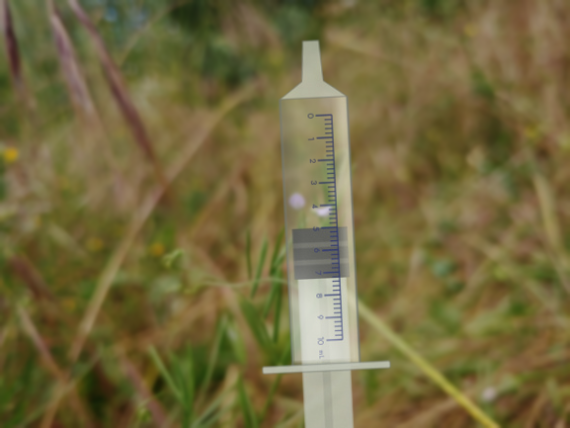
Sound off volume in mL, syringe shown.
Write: 5 mL
